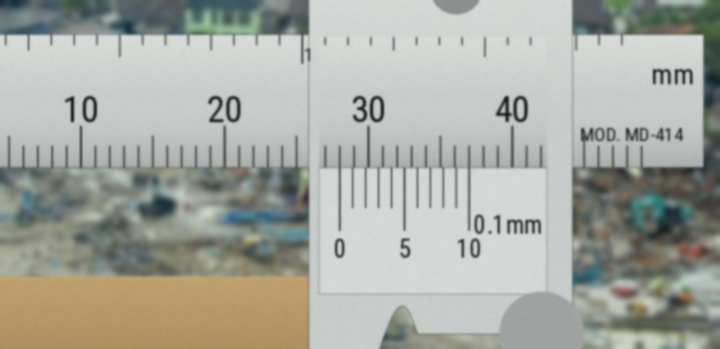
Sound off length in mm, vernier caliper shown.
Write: 28.0 mm
